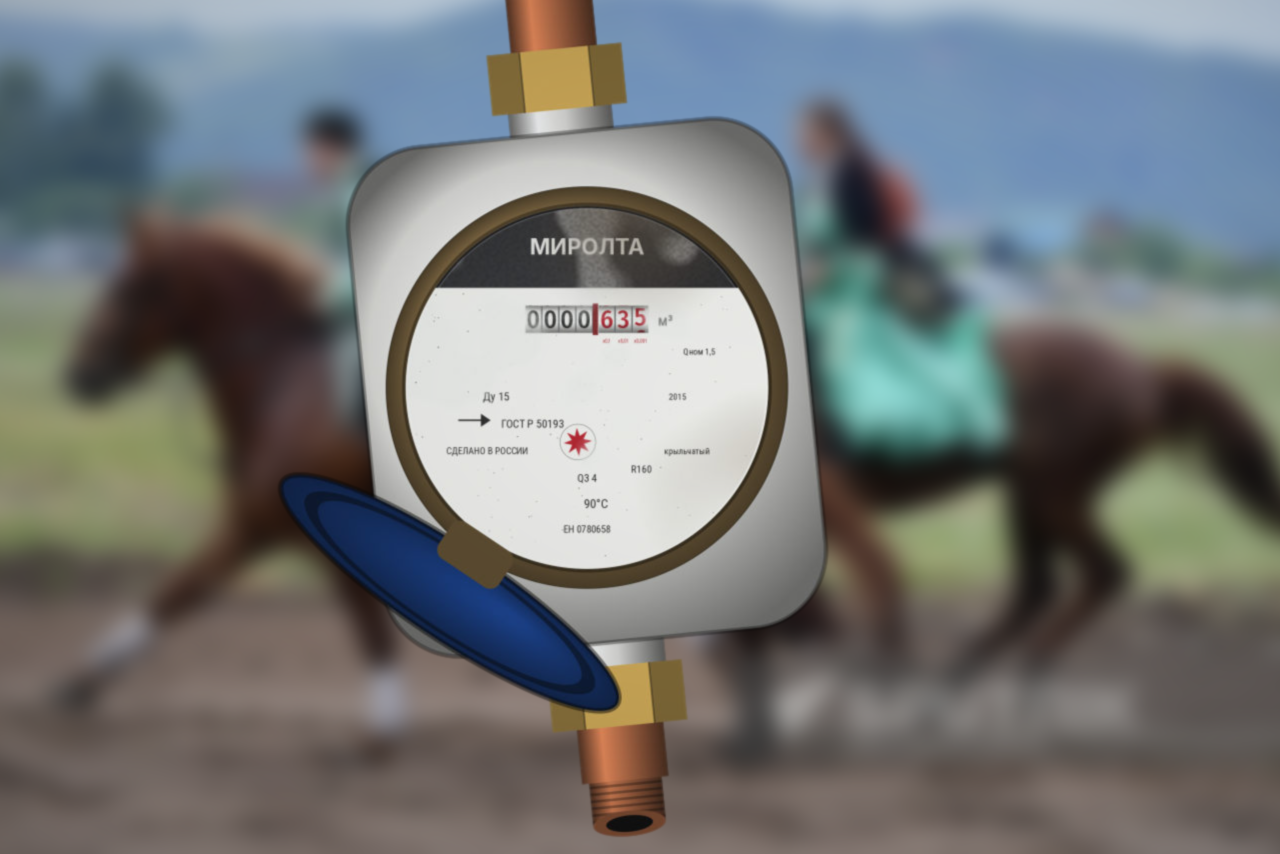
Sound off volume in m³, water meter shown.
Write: 0.635 m³
